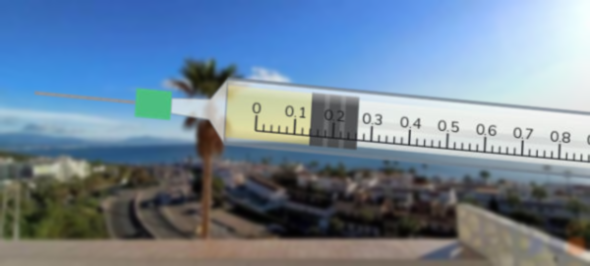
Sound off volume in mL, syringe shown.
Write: 0.14 mL
